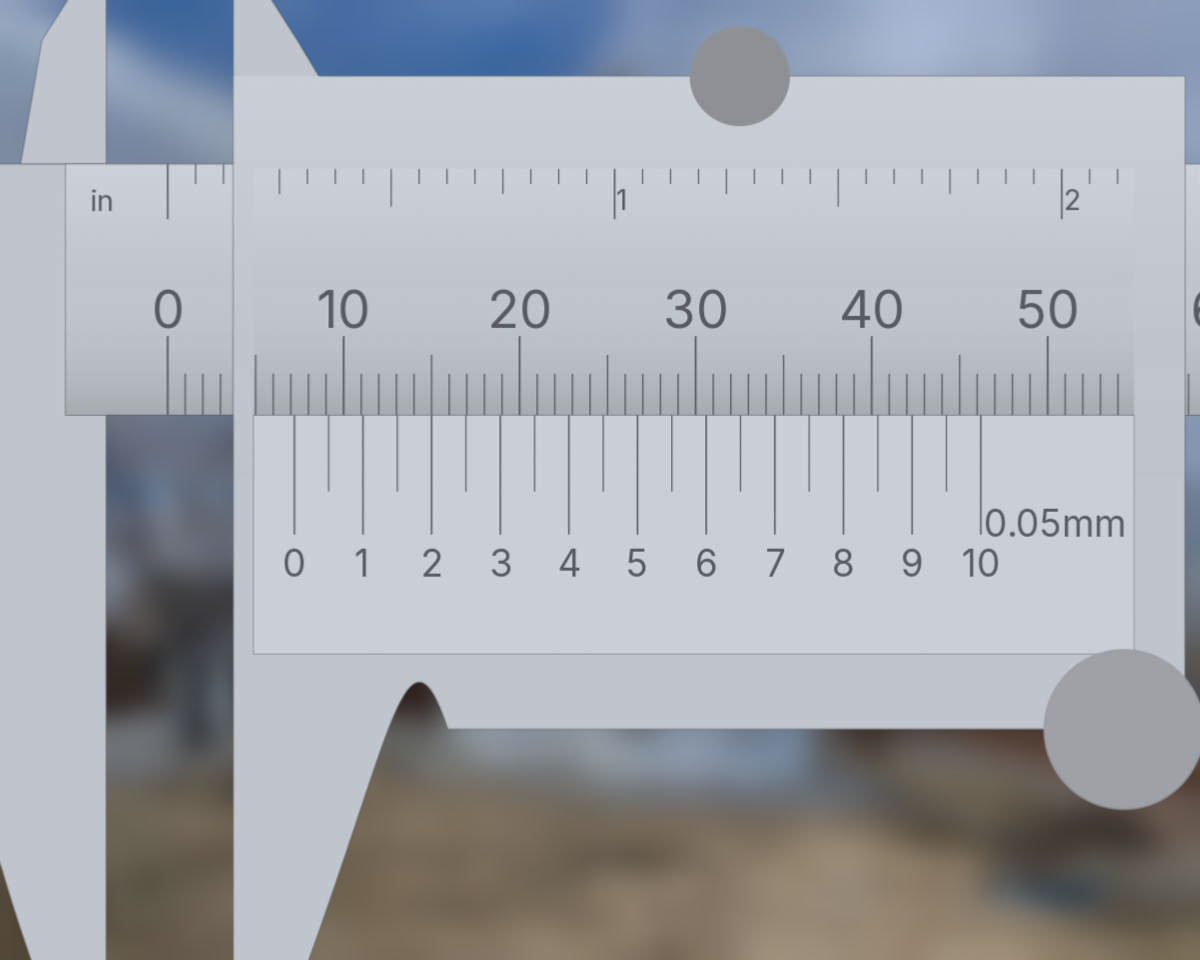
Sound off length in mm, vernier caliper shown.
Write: 7.2 mm
